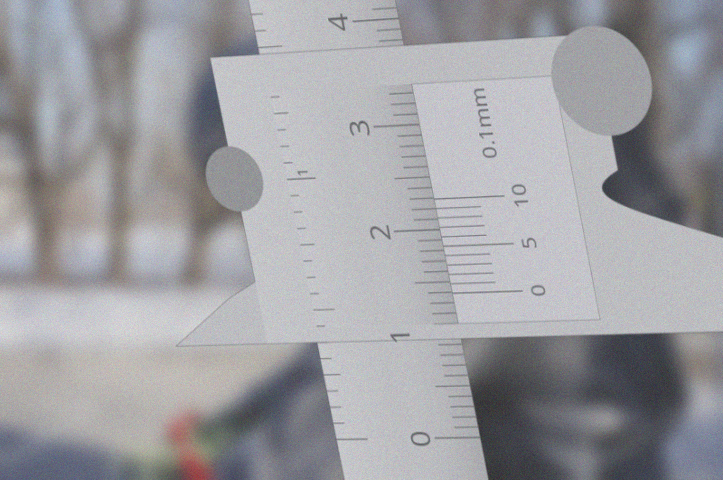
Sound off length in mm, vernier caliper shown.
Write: 13.9 mm
